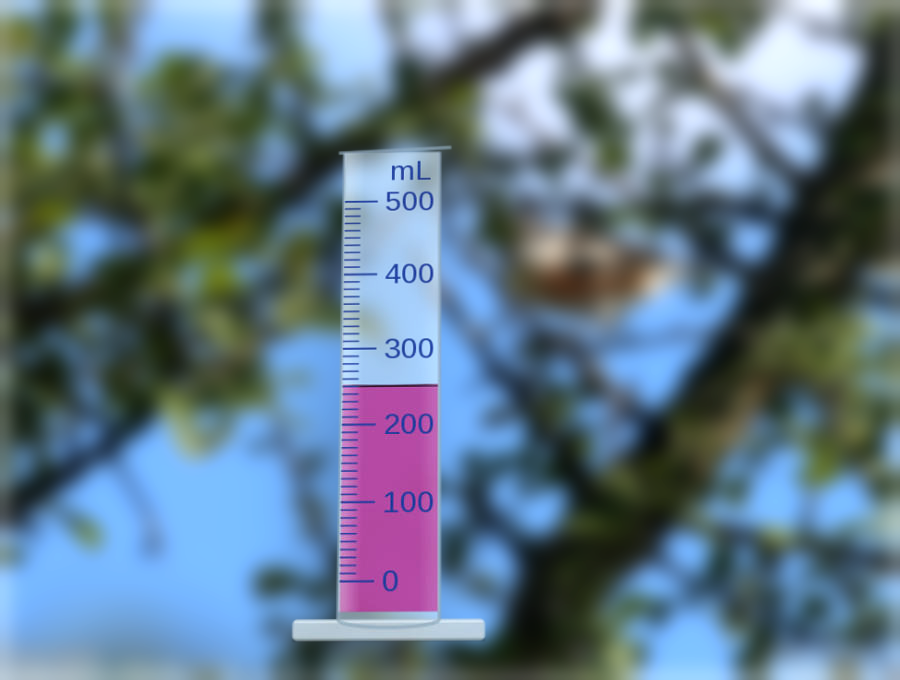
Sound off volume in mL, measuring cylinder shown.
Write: 250 mL
